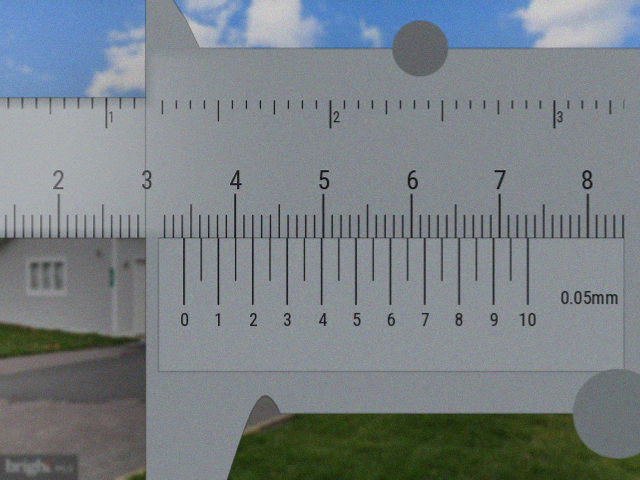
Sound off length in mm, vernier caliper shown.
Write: 34.2 mm
